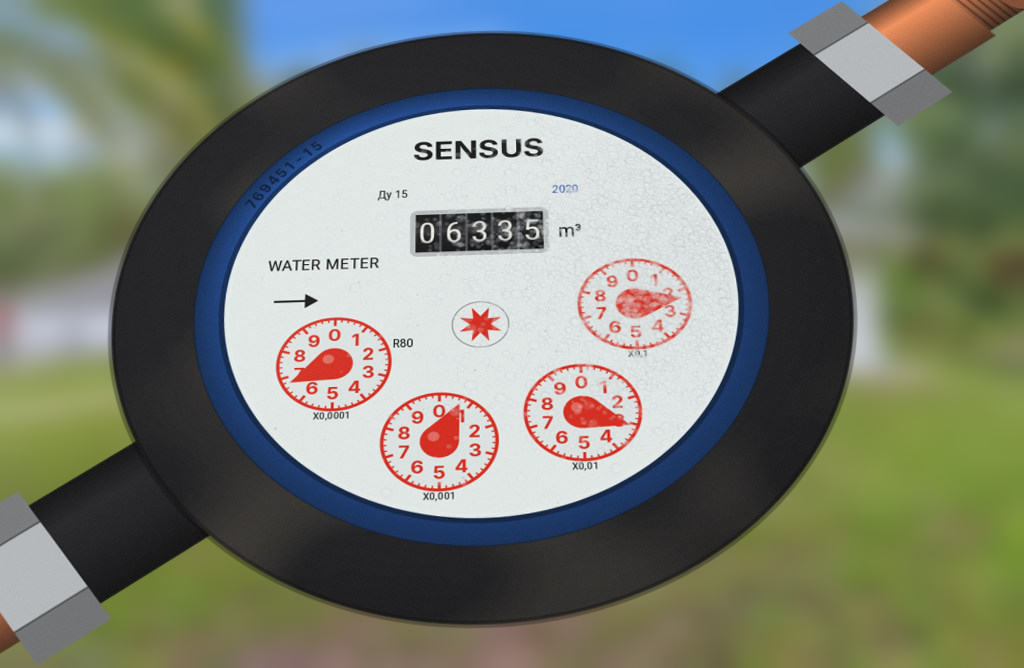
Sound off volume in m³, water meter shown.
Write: 6335.2306 m³
